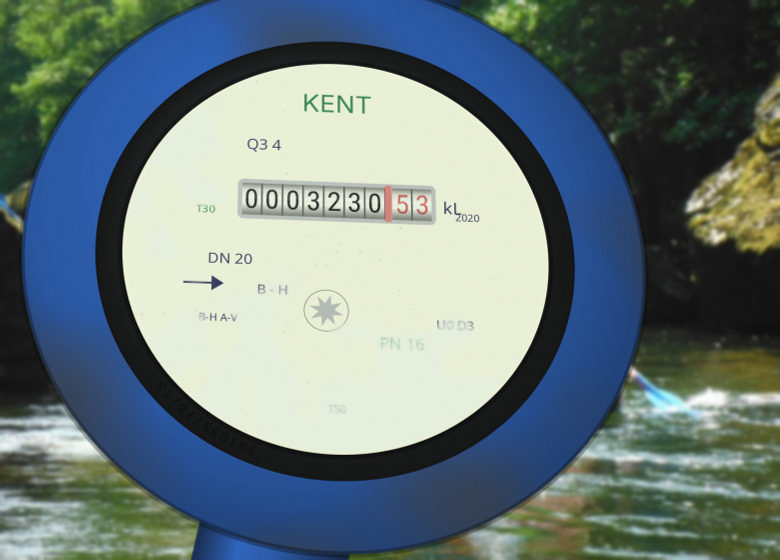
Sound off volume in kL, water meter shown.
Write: 3230.53 kL
